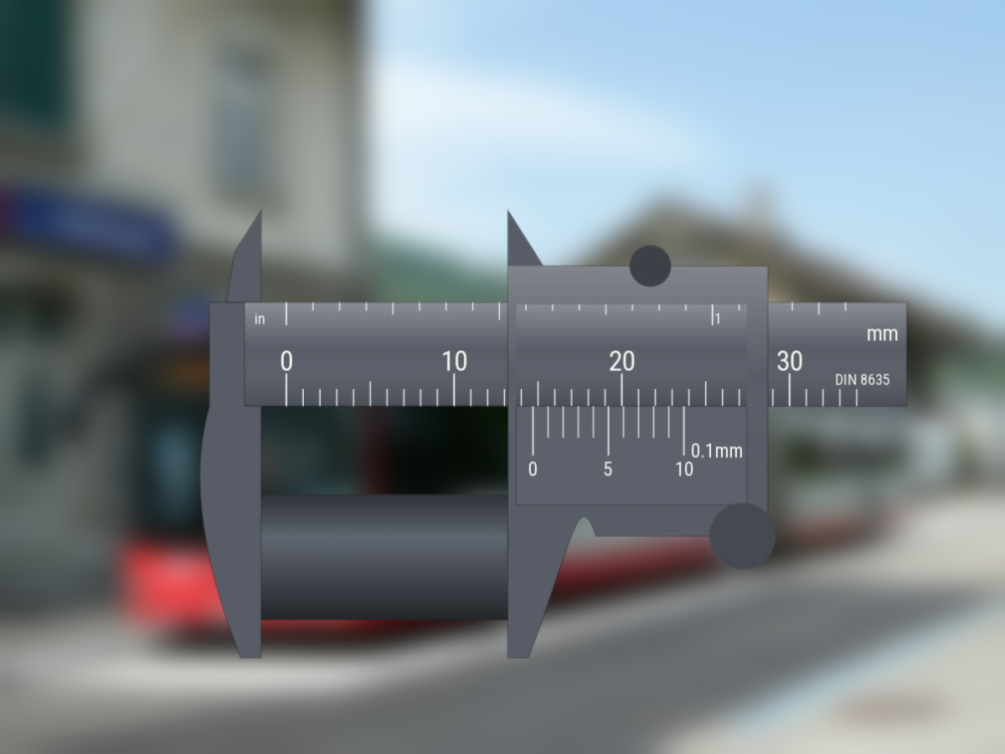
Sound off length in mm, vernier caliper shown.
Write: 14.7 mm
